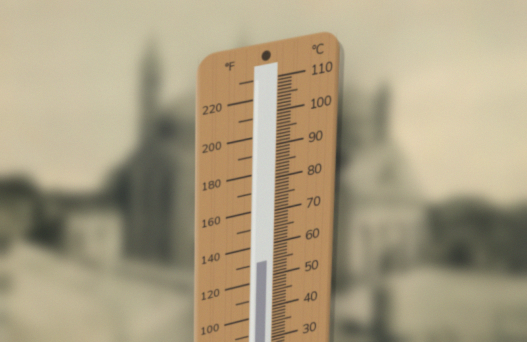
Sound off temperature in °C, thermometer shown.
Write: 55 °C
